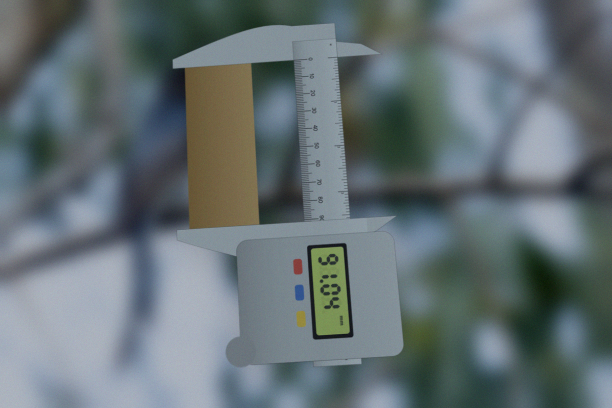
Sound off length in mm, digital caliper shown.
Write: 91.04 mm
